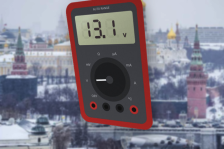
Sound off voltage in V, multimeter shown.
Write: 13.1 V
